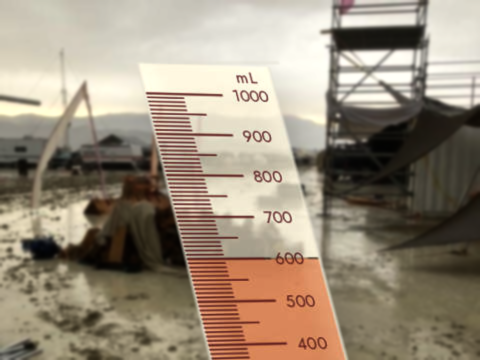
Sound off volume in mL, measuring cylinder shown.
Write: 600 mL
